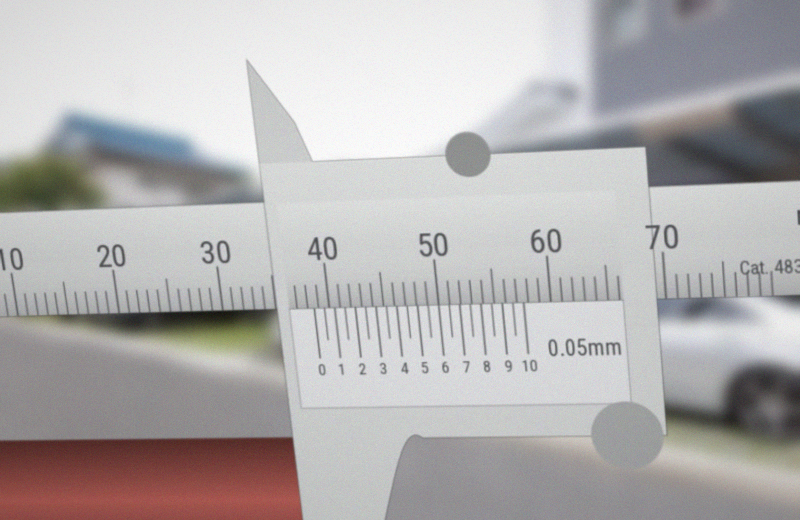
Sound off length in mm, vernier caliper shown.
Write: 38.6 mm
